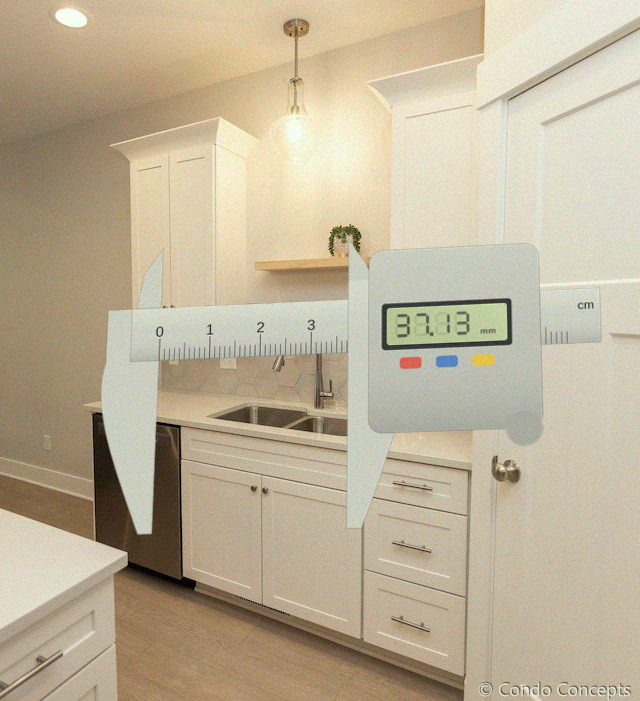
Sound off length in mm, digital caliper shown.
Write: 37.13 mm
